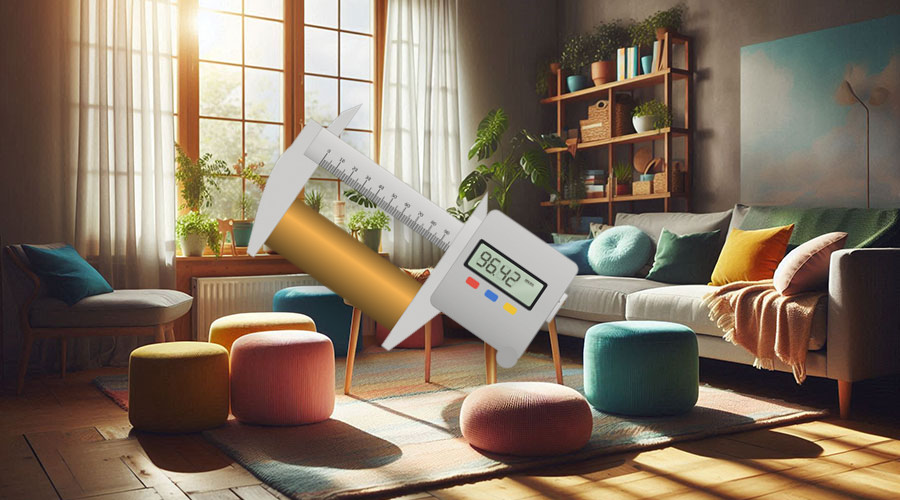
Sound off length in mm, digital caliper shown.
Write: 96.42 mm
